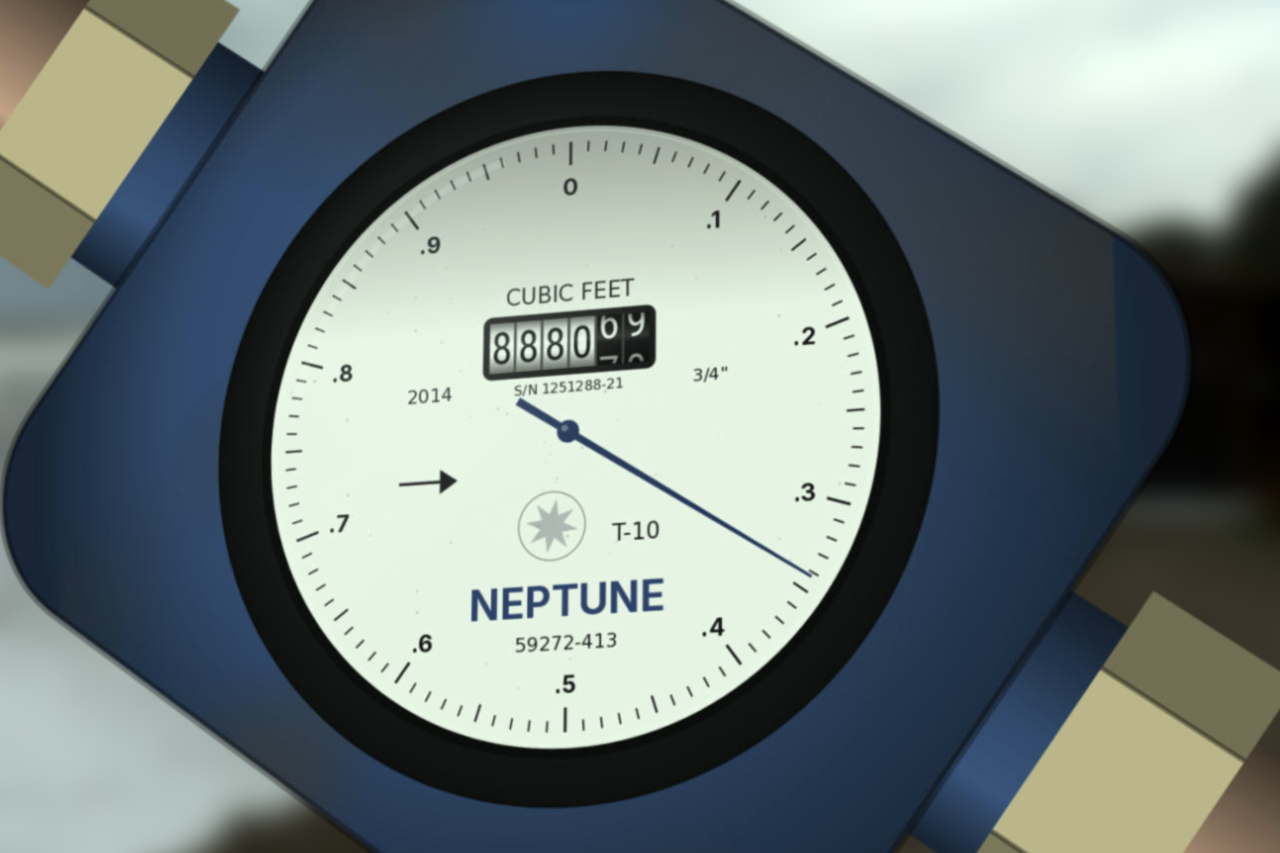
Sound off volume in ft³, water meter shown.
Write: 888069.34 ft³
